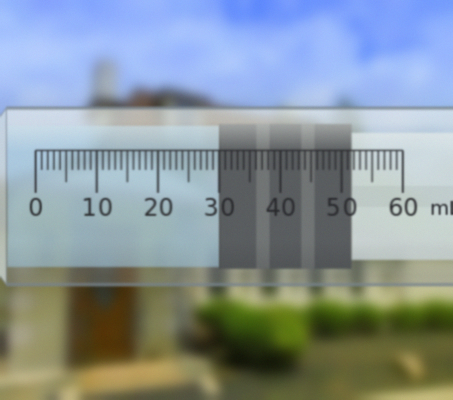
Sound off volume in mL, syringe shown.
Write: 30 mL
